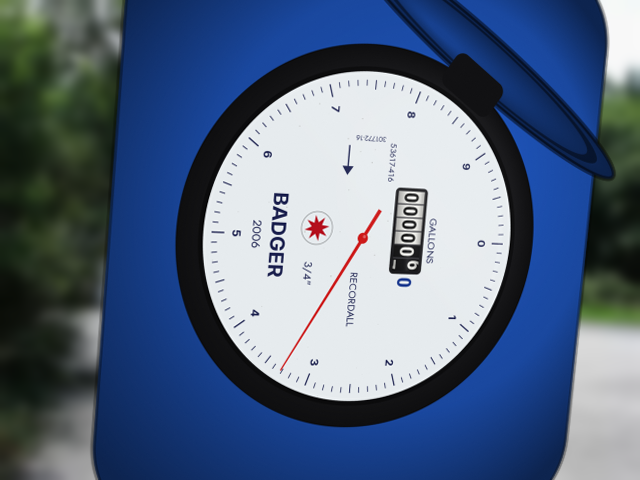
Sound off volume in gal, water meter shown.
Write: 63.3 gal
